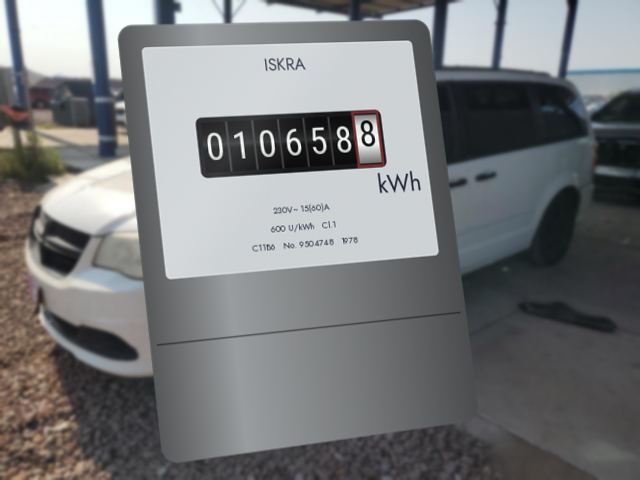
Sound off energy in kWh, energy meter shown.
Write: 10658.8 kWh
